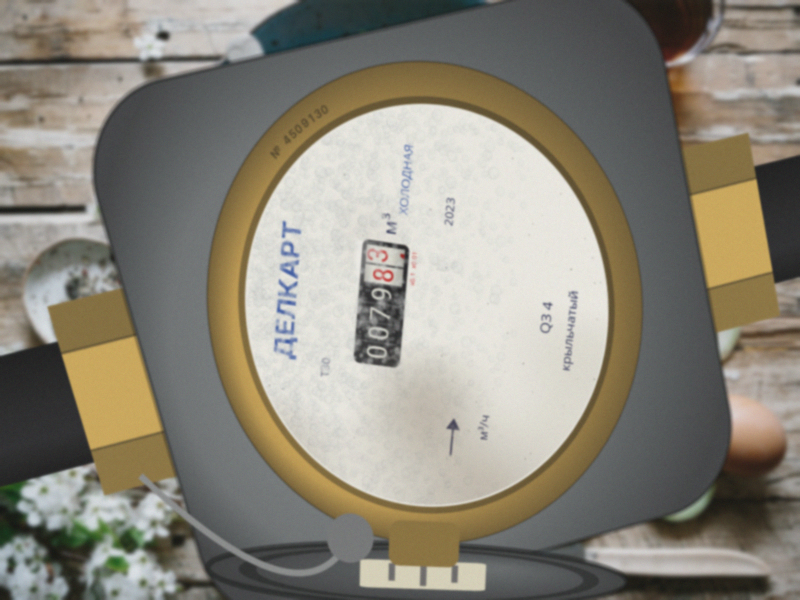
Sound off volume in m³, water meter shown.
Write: 79.83 m³
